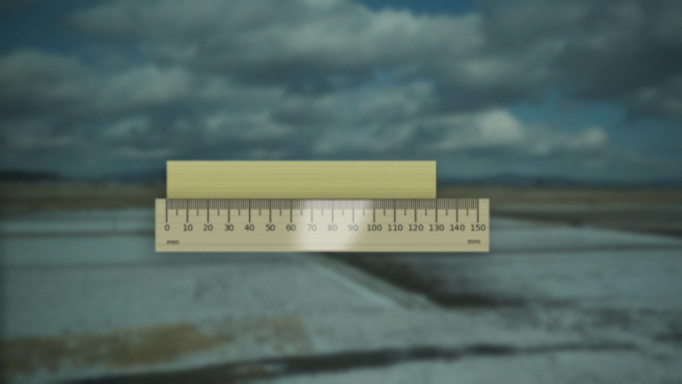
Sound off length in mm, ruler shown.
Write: 130 mm
